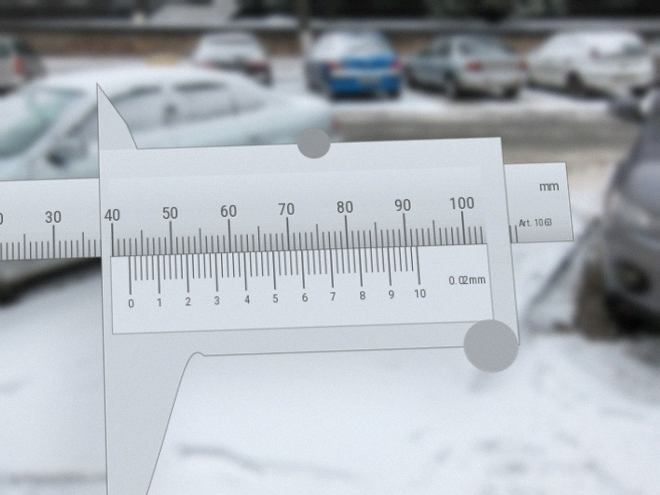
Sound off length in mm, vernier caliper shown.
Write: 42.8 mm
